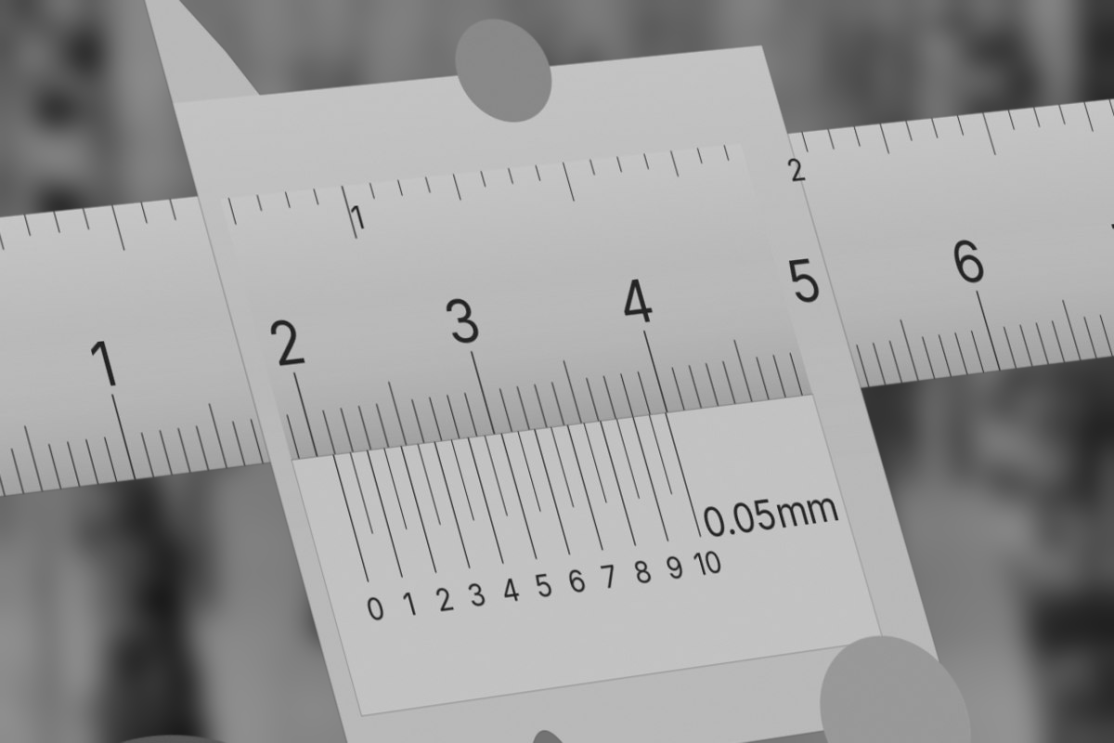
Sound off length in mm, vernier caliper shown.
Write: 20.9 mm
